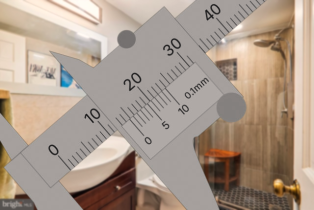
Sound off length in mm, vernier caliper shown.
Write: 14.8 mm
